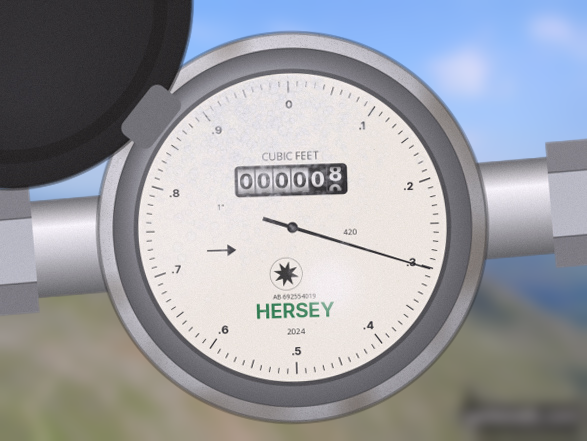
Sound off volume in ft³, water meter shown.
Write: 8.30 ft³
